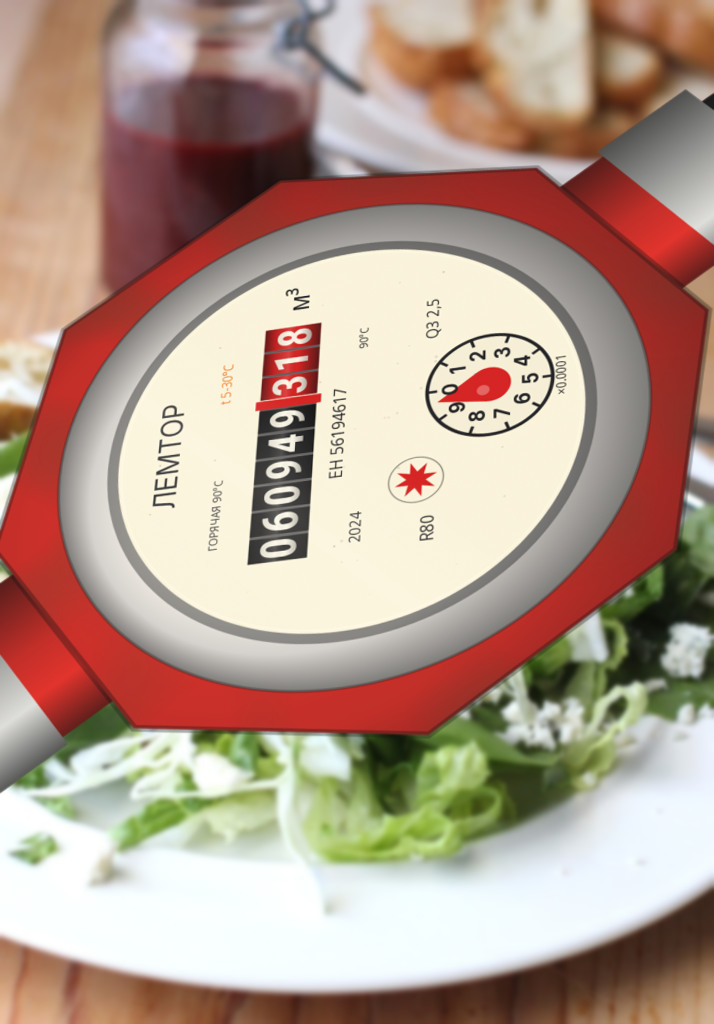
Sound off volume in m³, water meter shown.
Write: 60949.3179 m³
